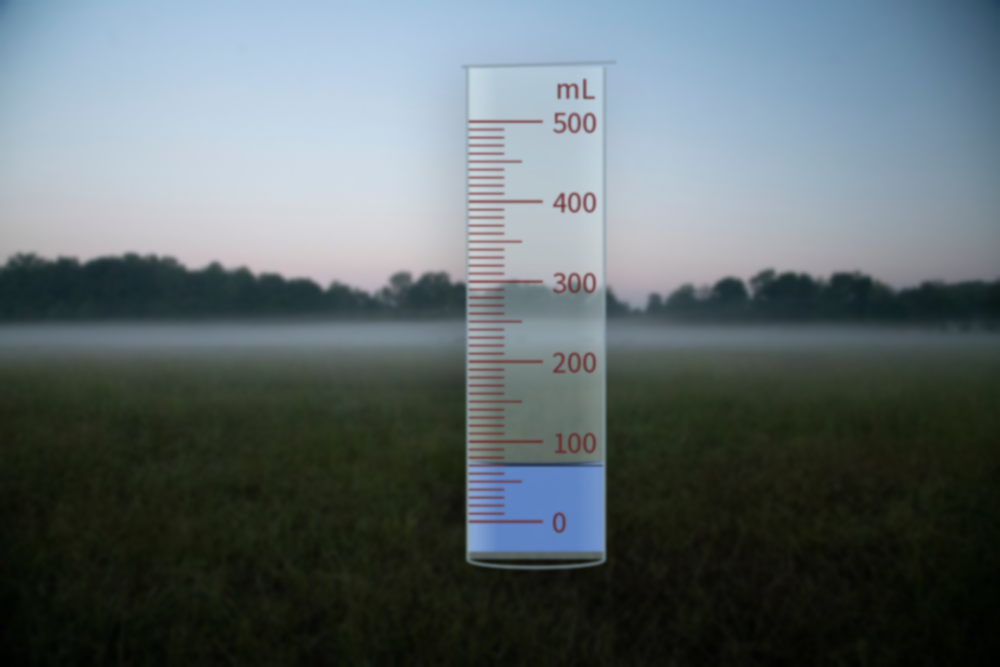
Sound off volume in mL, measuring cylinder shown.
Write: 70 mL
